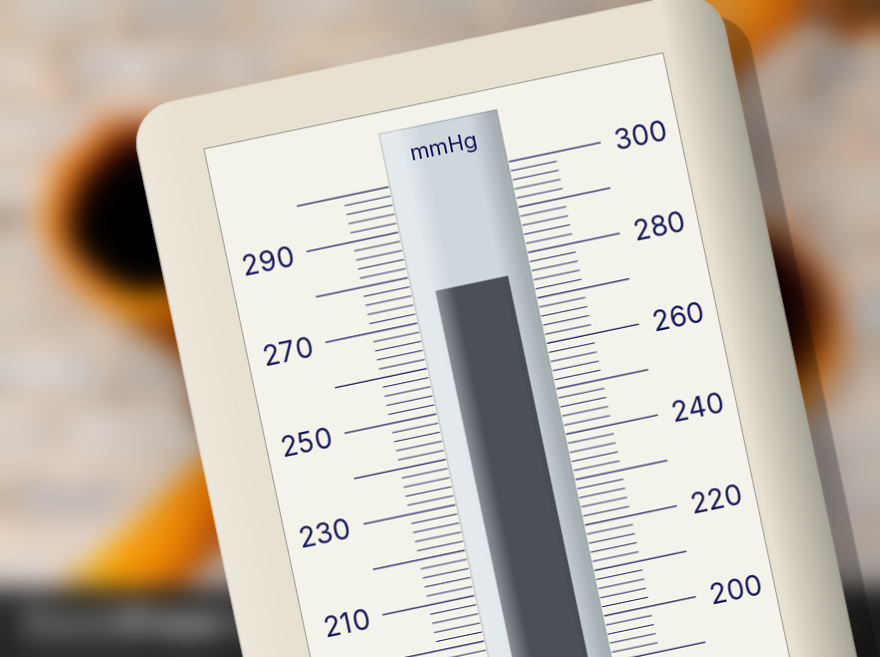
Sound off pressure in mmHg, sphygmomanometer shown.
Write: 276 mmHg
